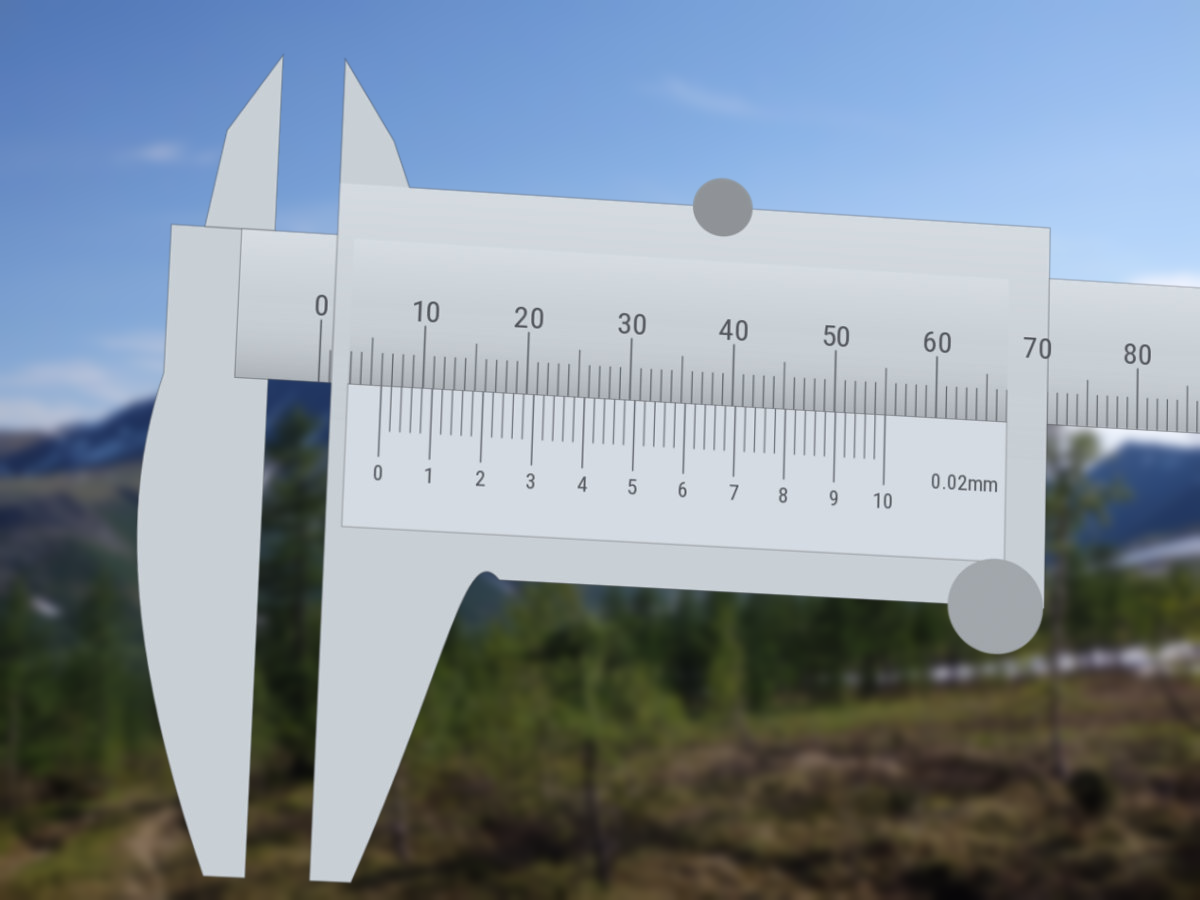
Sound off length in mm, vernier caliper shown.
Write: 6.0 mm
